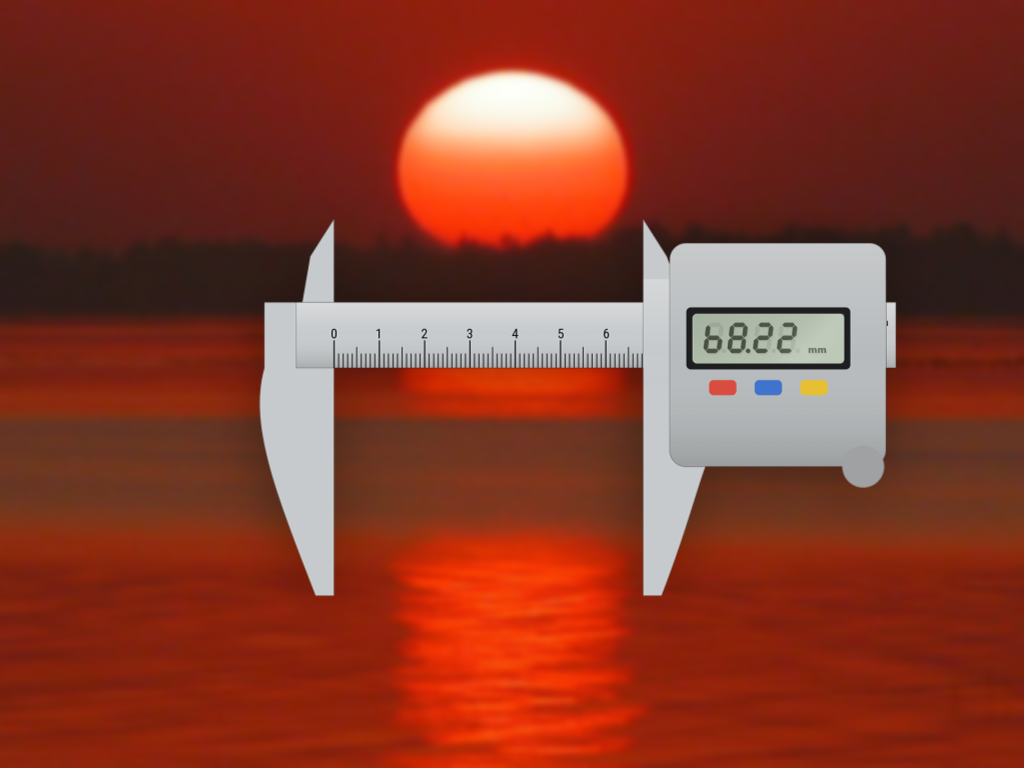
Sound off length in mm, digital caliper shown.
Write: 68.22 mm
